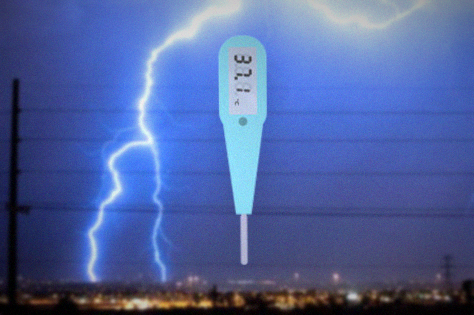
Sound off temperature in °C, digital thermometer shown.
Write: 37.1 °C
